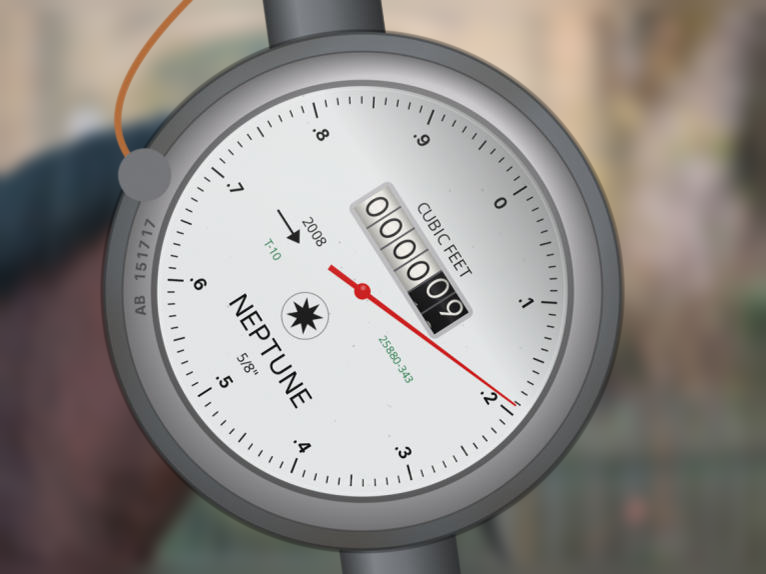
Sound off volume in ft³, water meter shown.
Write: 9.19 ft³
